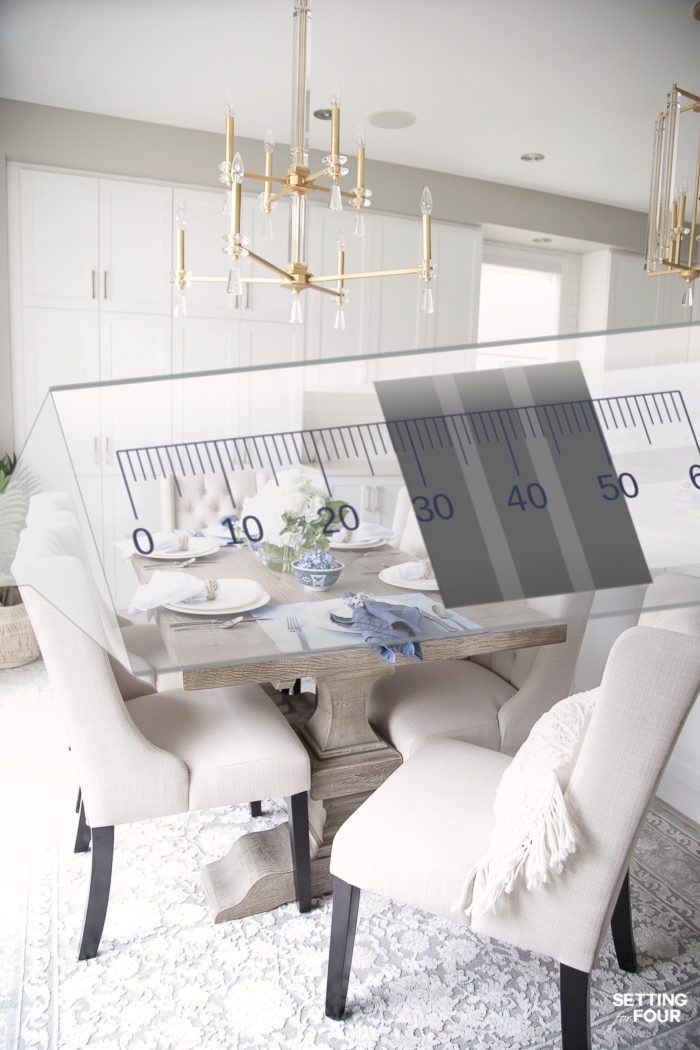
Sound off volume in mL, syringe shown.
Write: 28 mL
